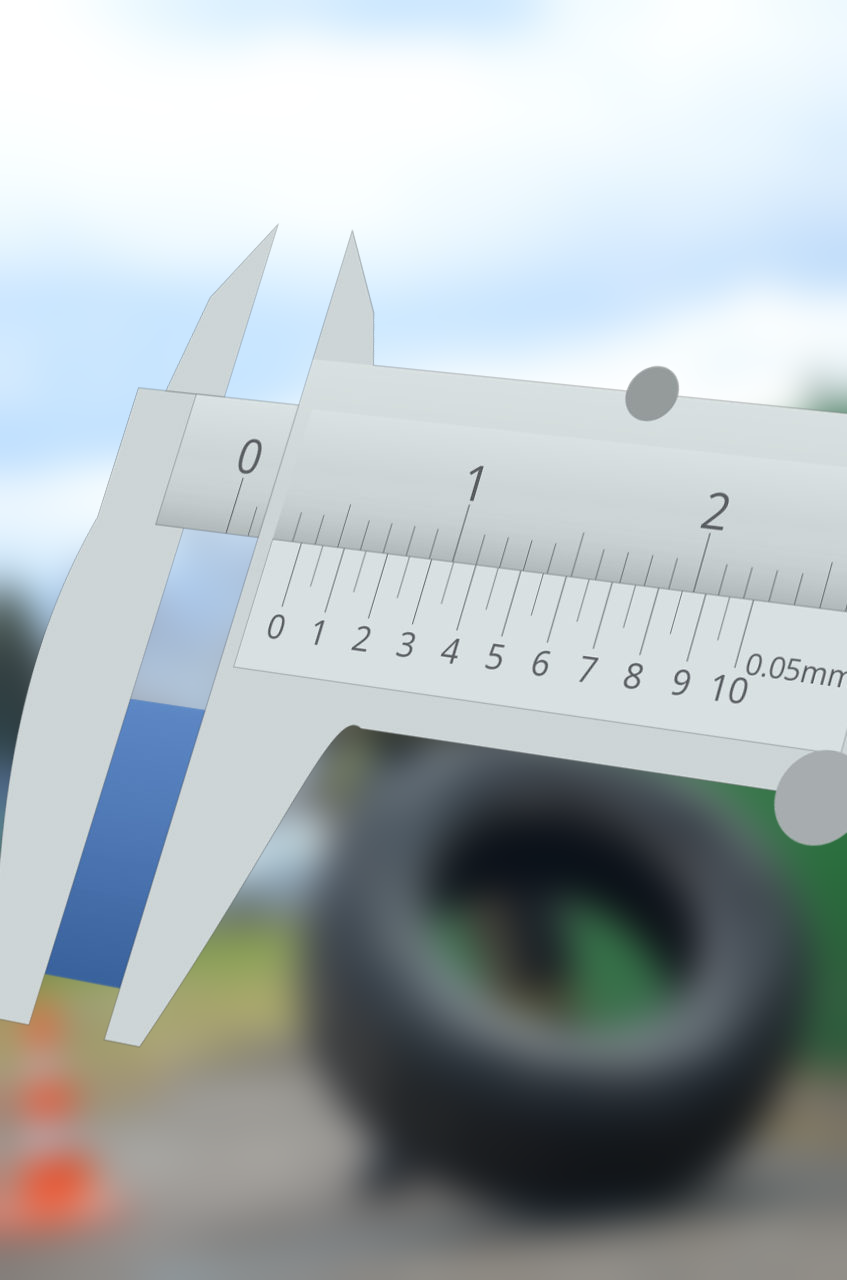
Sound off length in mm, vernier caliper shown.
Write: 3.4 mm
